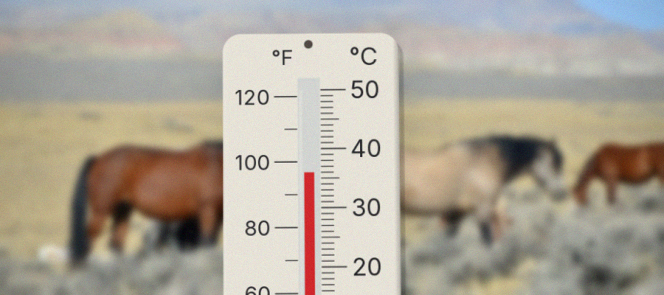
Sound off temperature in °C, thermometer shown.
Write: 36 °C
